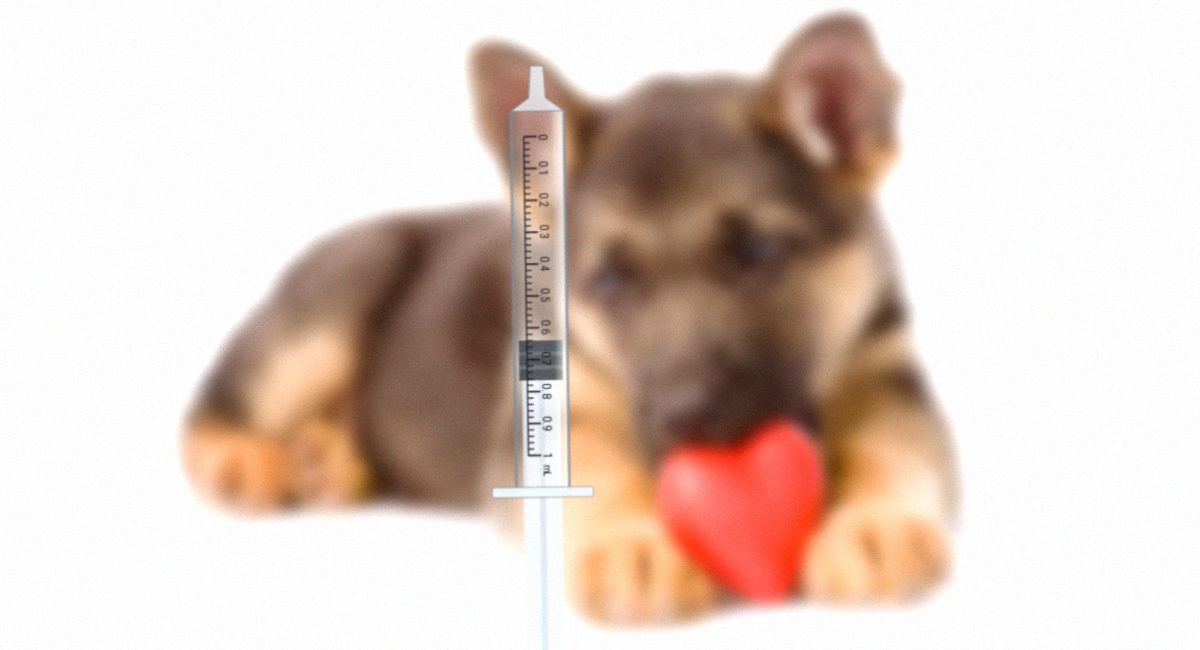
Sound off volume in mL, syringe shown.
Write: 0.64 mL
